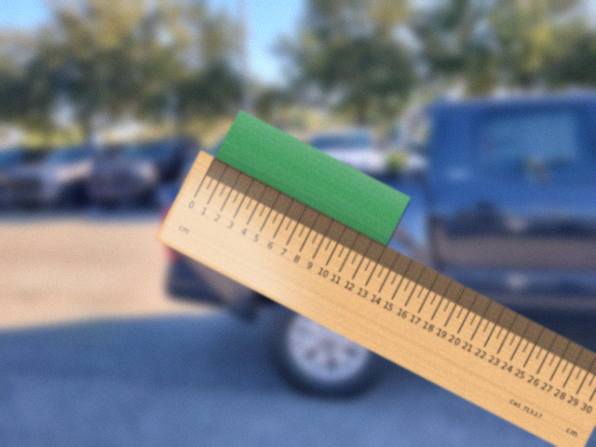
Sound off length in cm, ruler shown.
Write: 13 cm
